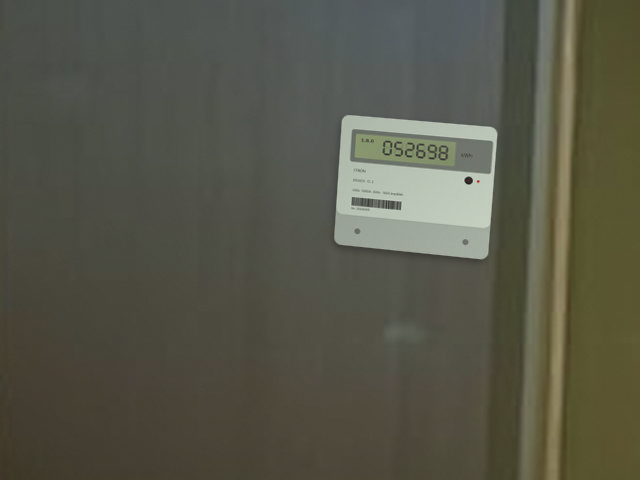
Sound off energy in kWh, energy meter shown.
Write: 52698 kWh
